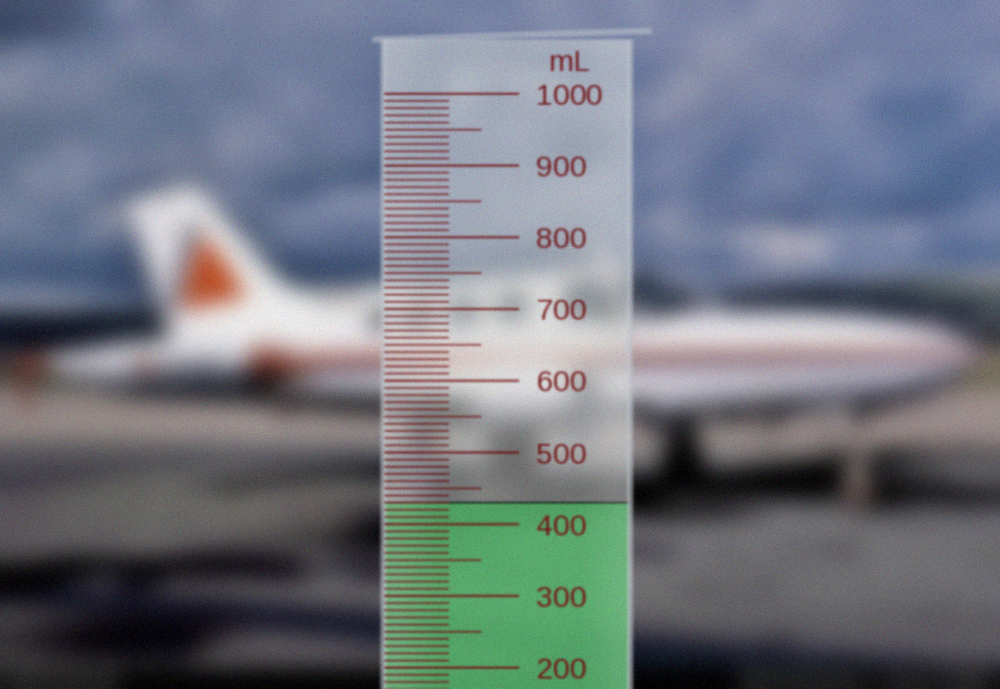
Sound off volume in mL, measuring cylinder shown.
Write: 430 mL
